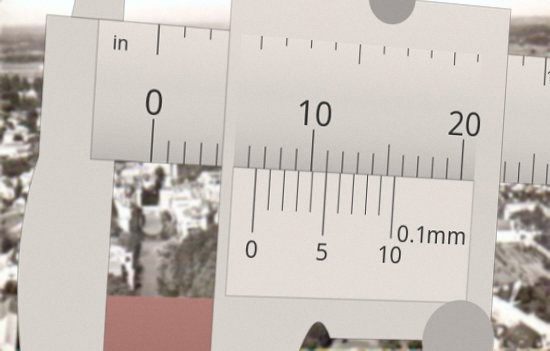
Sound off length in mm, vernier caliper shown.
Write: 6.5 mm
